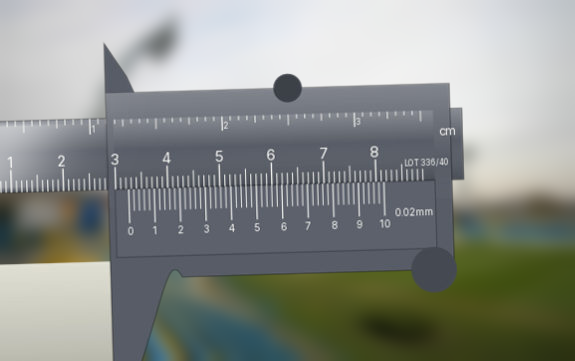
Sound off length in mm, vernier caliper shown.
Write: 32.5 mm
